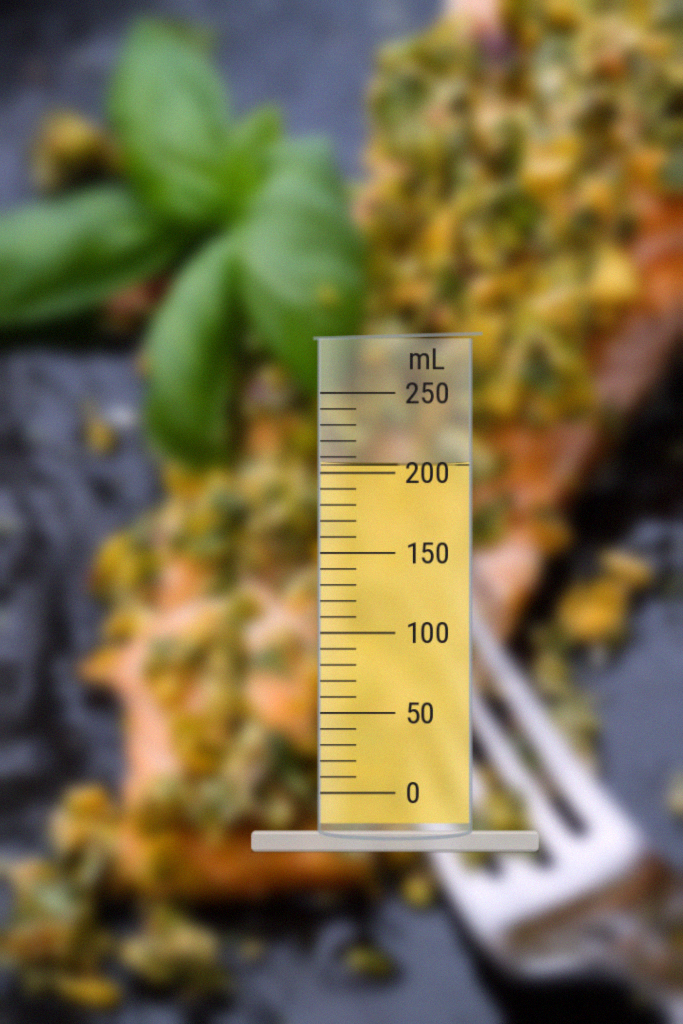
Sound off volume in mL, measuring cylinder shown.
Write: 205 mL
